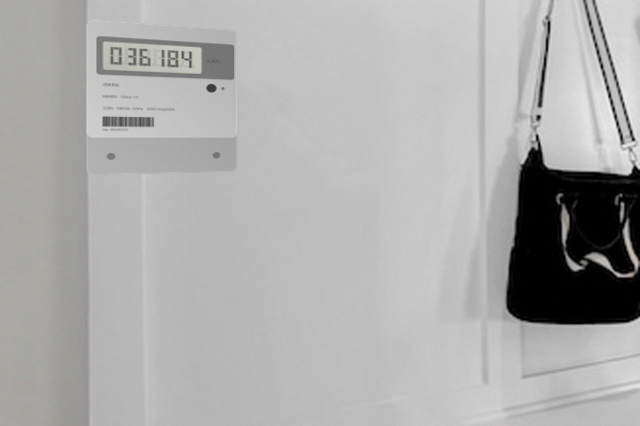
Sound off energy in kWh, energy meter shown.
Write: 36184 kWh
